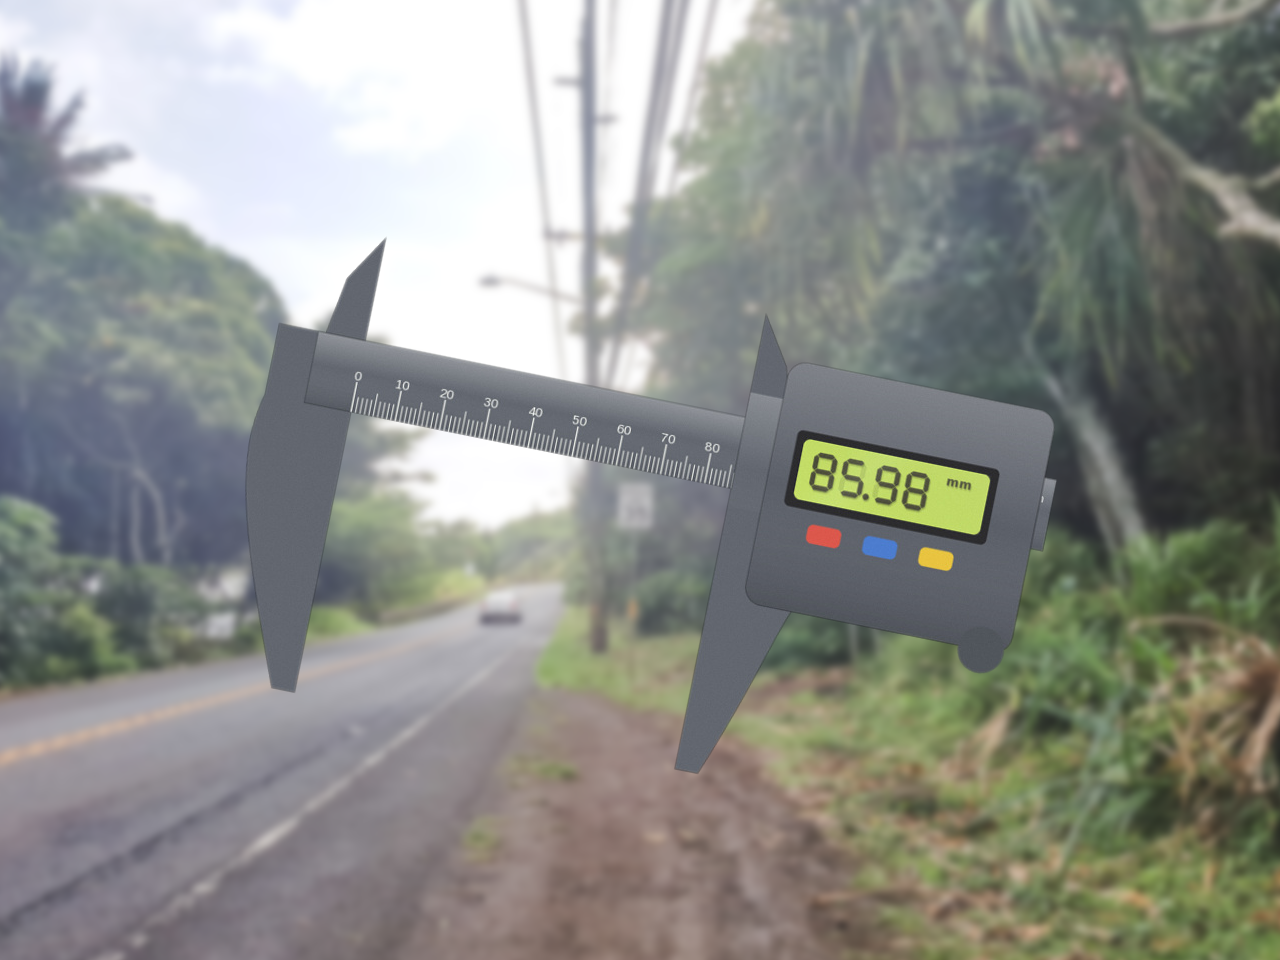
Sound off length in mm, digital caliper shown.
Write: 85.98 mm
